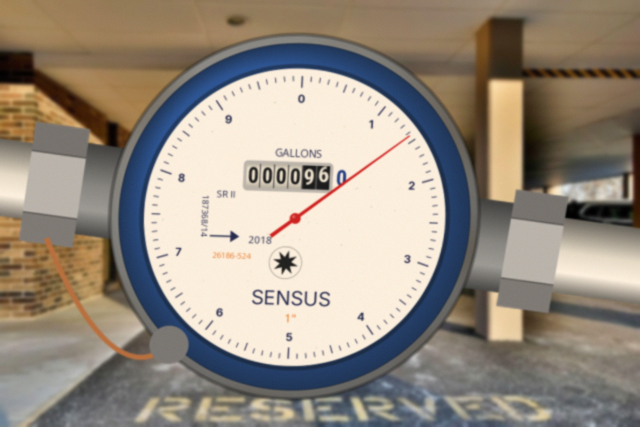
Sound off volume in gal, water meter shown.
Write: 961.4 gal
